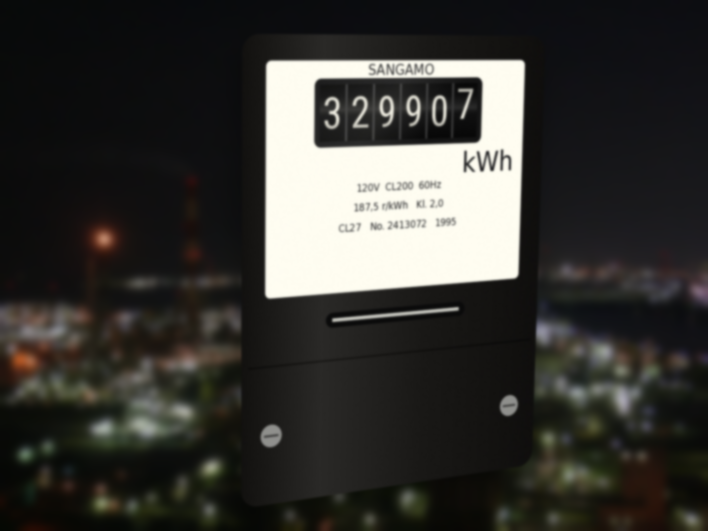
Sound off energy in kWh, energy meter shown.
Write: 329907 kWh
